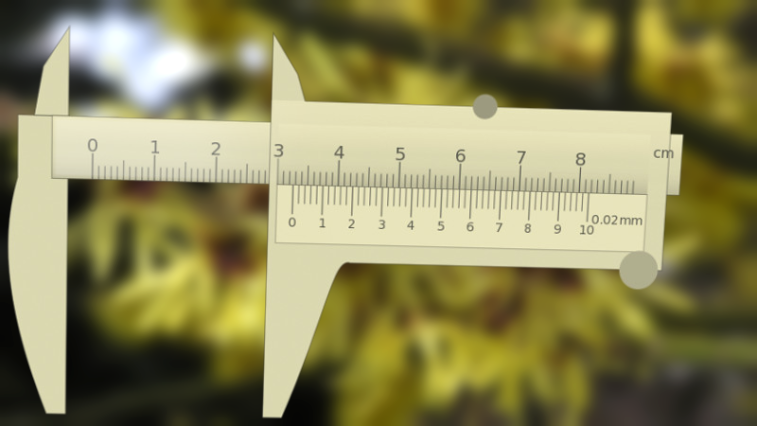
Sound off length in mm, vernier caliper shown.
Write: 32.6 mm
